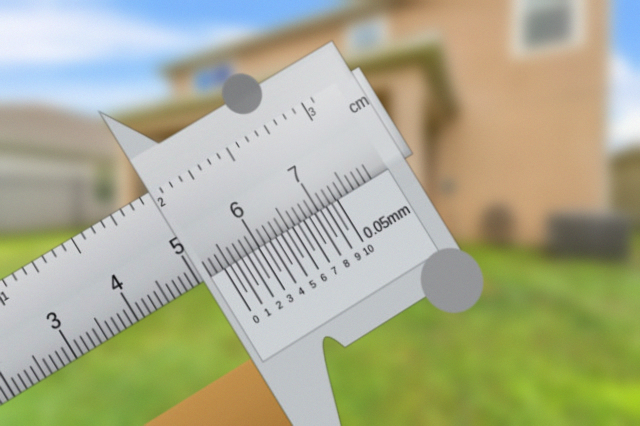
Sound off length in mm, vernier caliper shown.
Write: 54.2 mm
